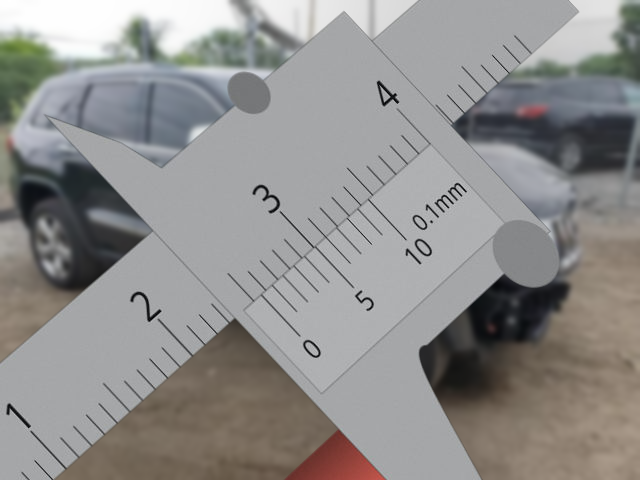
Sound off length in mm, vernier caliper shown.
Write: 25.6 mm
